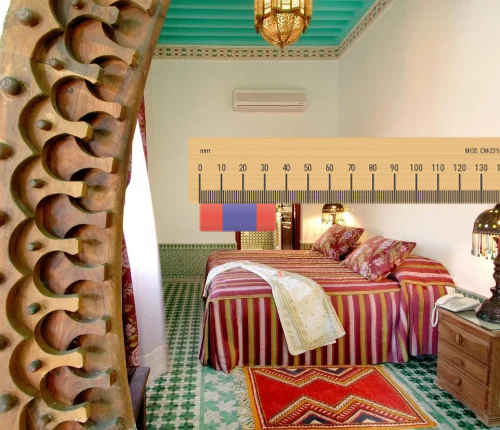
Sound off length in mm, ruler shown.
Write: 35 mm
